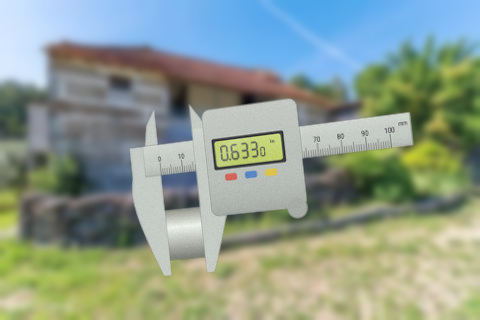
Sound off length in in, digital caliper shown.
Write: 0.6330 in
